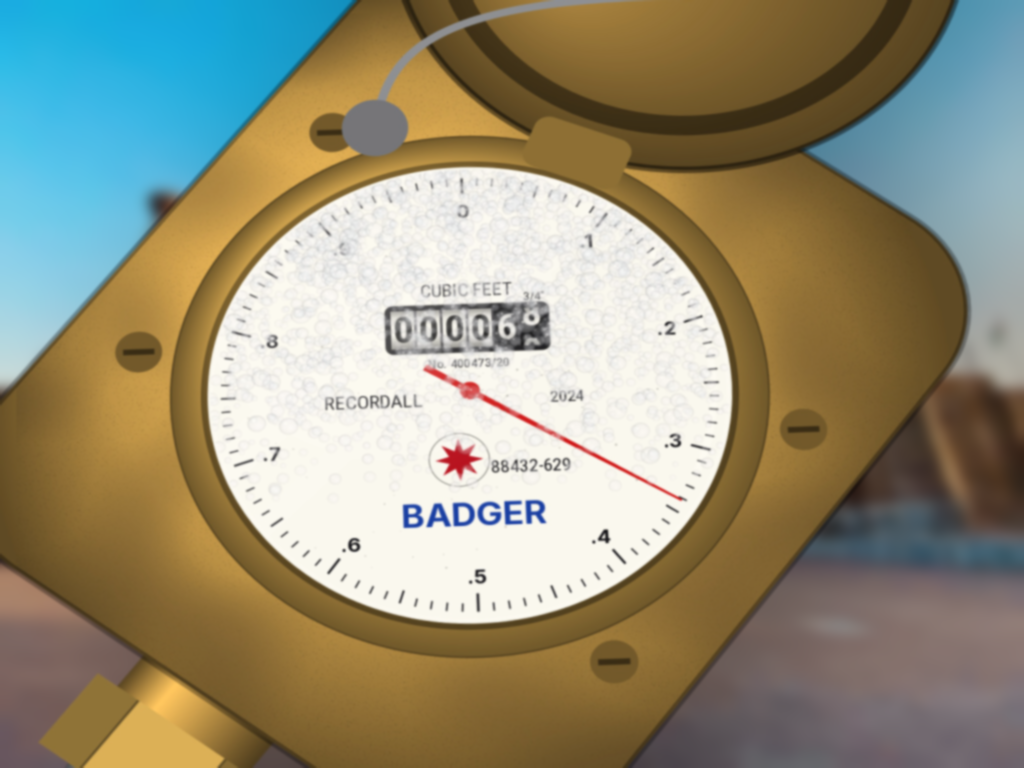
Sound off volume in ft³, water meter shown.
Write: 68.34 ft³
